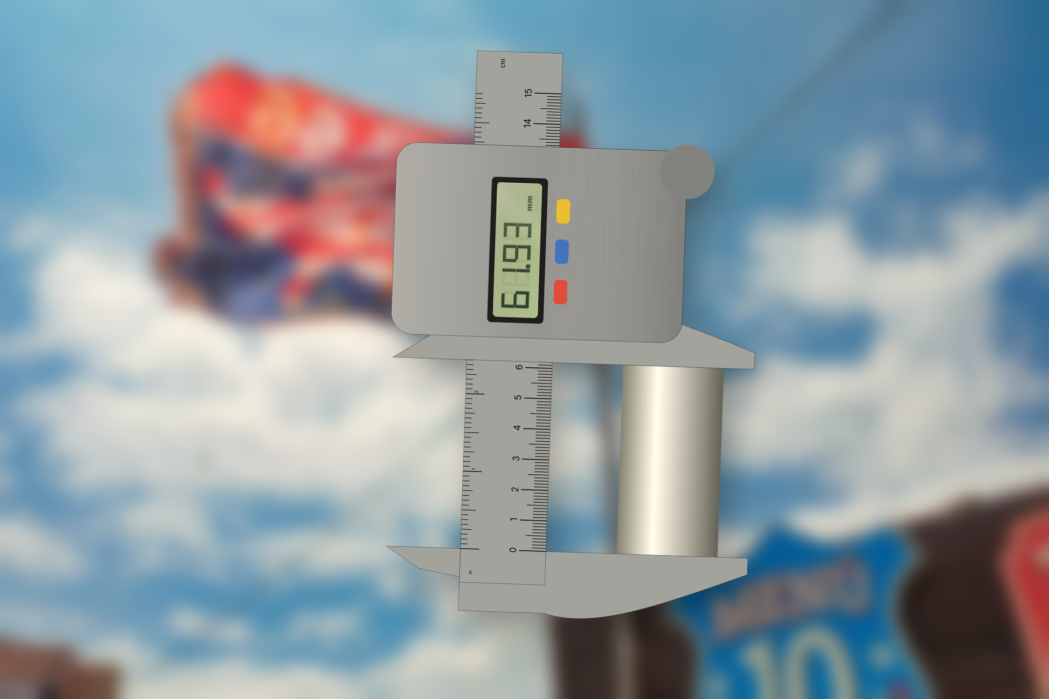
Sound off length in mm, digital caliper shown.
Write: 61.93 mm
